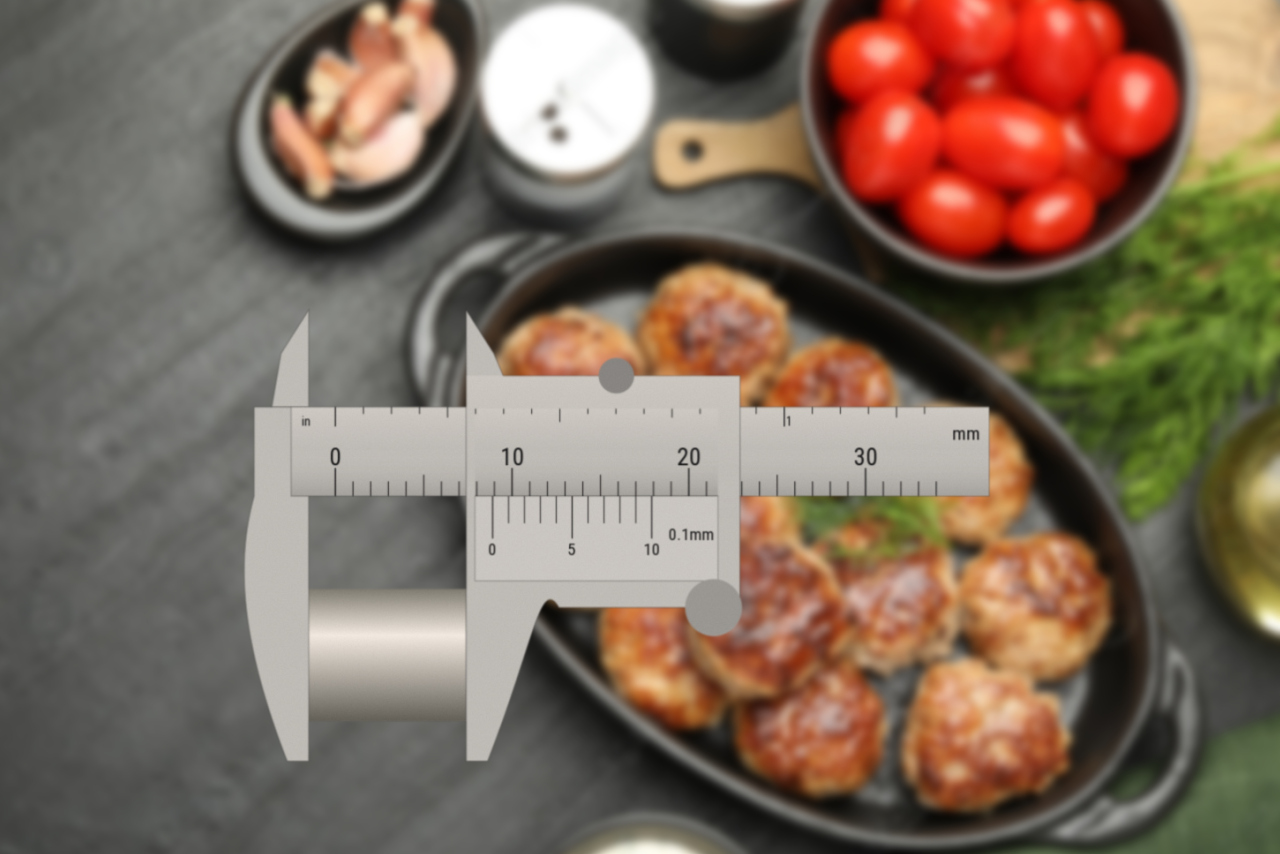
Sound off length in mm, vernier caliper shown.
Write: 8.9 mm
